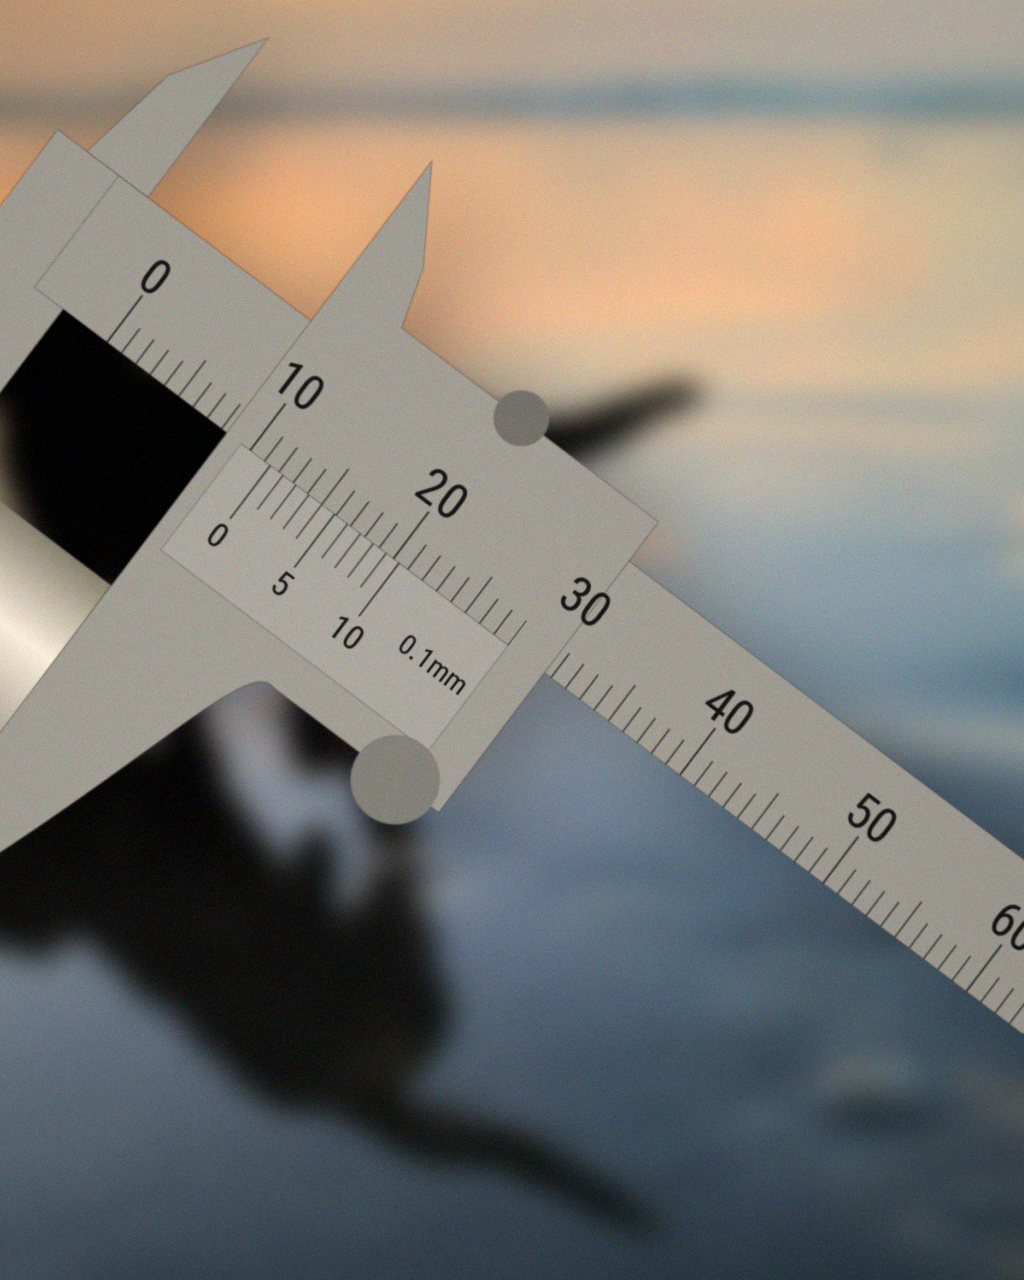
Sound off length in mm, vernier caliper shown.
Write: 11.4 mm
